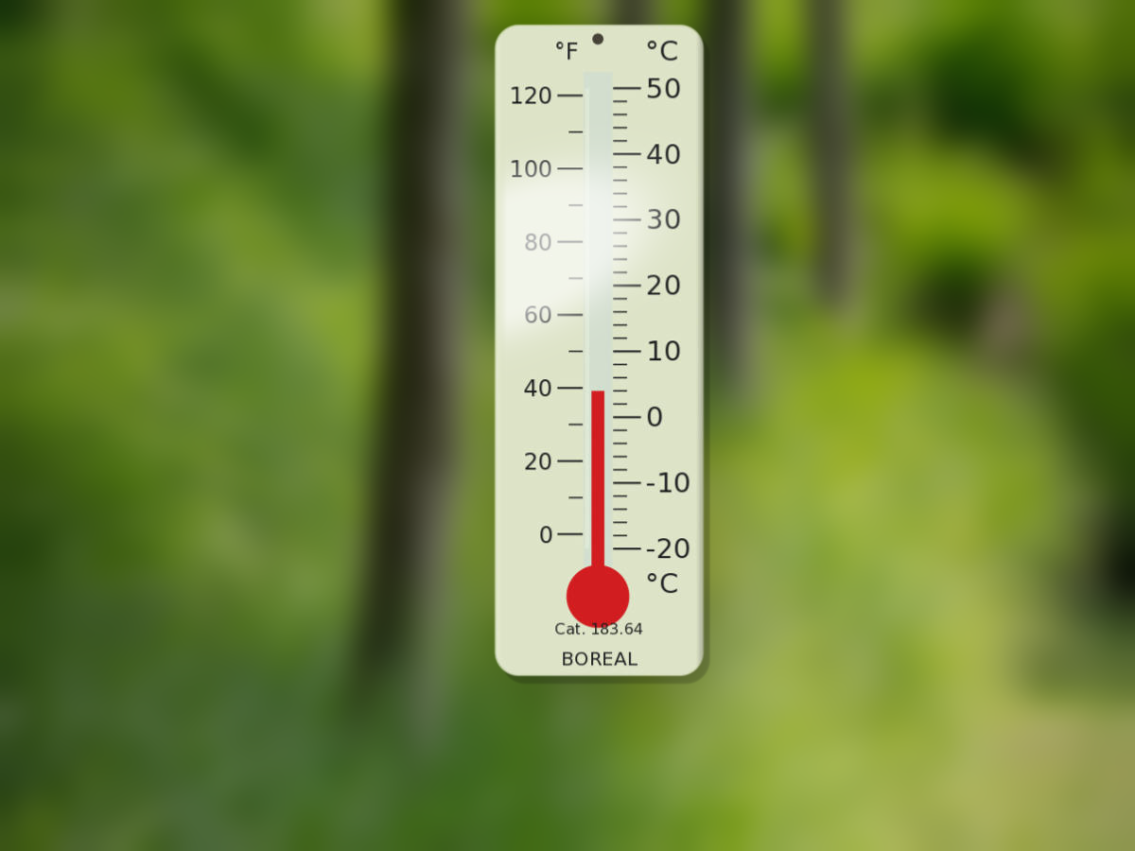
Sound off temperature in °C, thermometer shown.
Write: 4 °C
